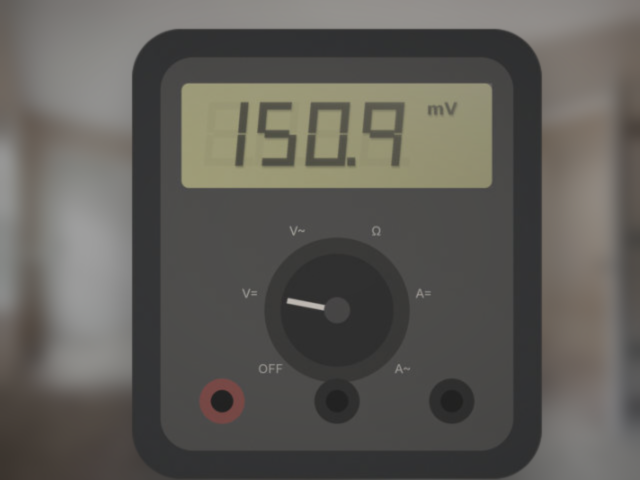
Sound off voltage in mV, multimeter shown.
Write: 150.9 mV
